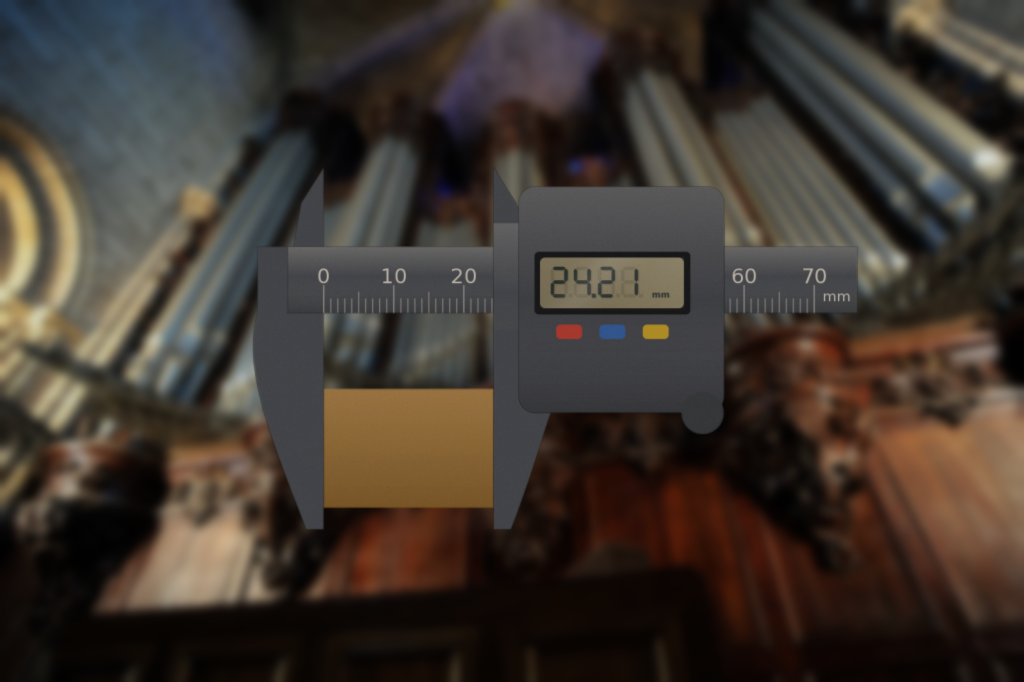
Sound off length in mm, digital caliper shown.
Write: 24.21 mm
